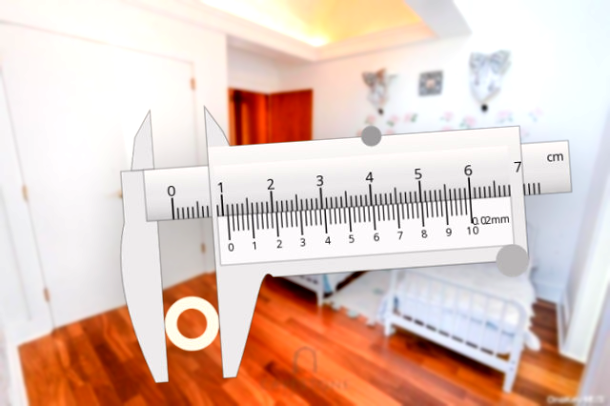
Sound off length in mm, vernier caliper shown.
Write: 11.0 mm
